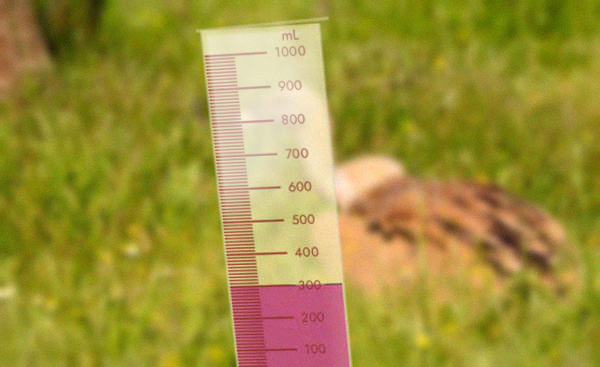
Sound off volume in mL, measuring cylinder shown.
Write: 300 mL
